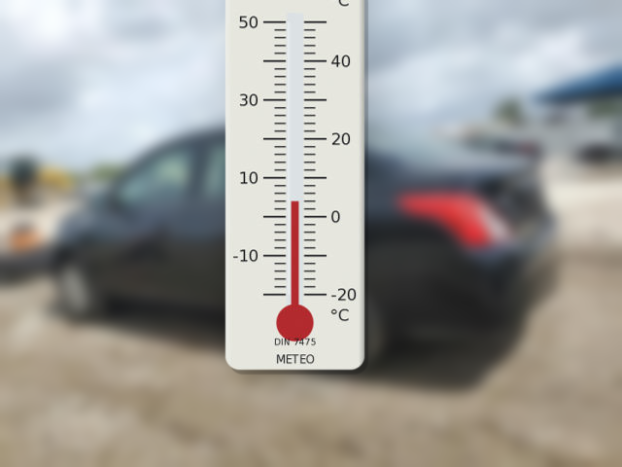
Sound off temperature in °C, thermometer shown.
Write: 4 °C
